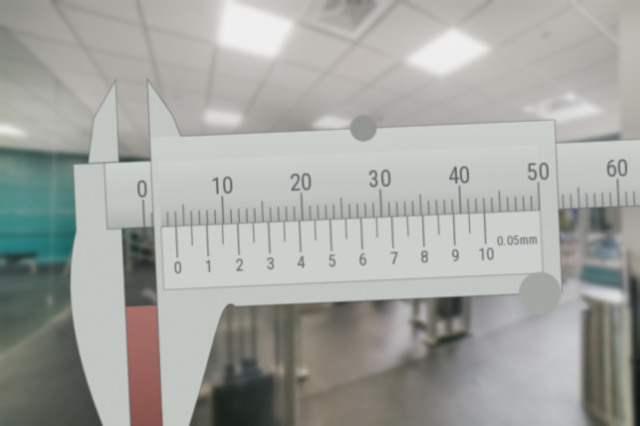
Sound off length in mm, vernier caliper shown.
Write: 4.0 mm
